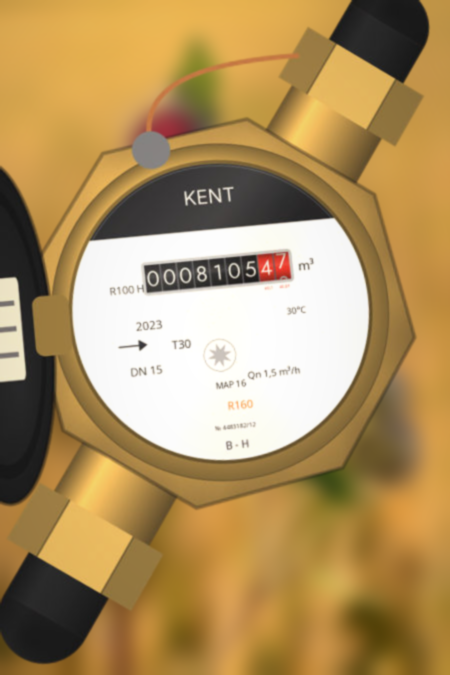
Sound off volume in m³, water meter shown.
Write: 8105.47 m³
